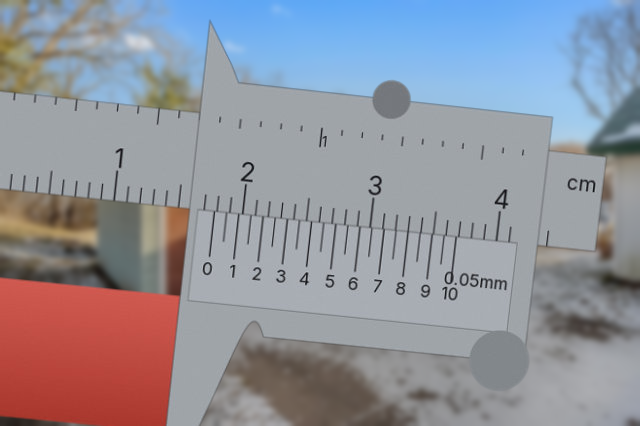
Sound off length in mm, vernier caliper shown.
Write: 17.8 mm
